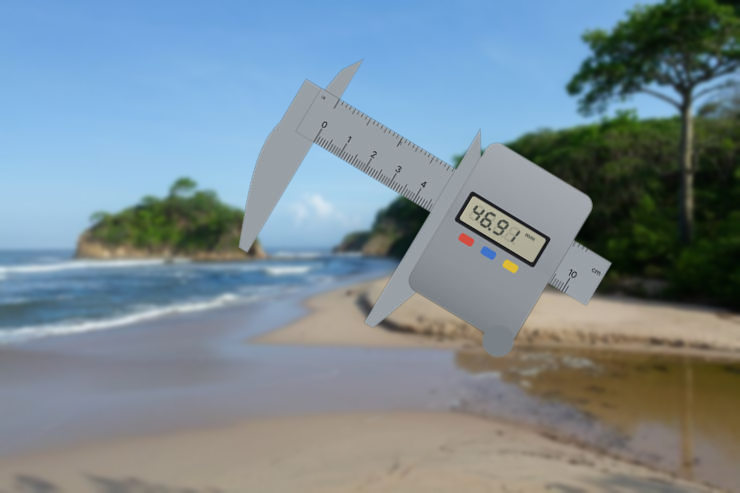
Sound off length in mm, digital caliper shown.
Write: 46.91 mm
